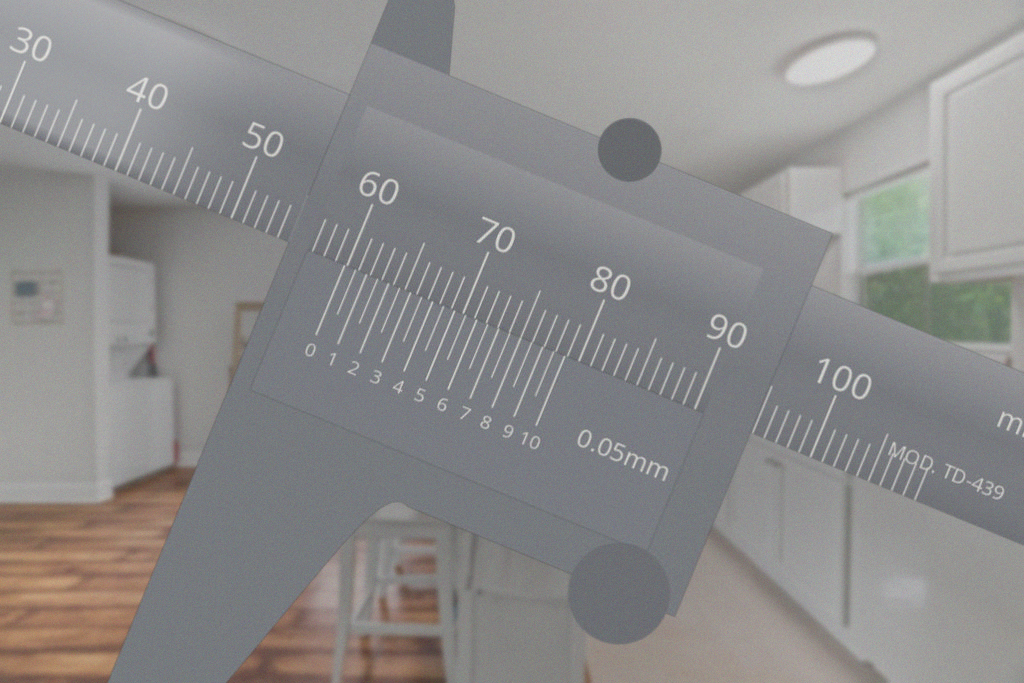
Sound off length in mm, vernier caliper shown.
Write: 59.8 mm
